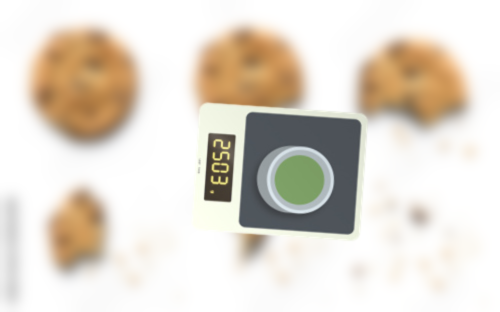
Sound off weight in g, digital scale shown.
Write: 2503 g
